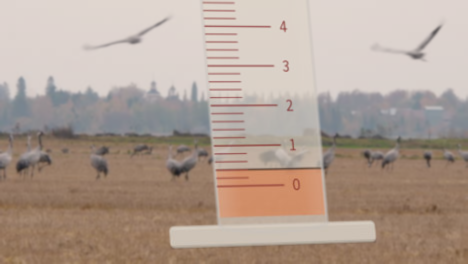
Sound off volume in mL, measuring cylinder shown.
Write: 0.4 mL
